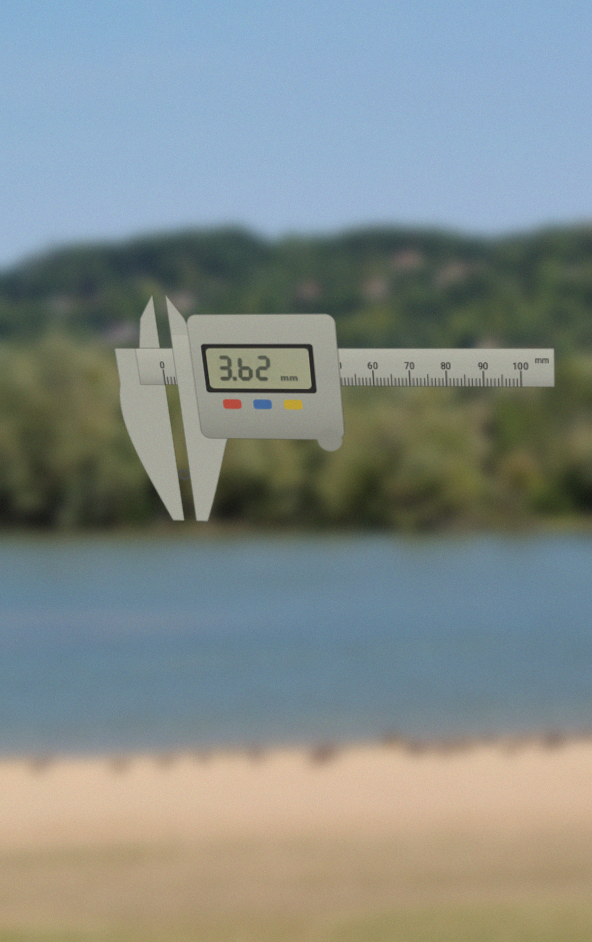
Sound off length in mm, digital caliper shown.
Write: 3.62 mm
